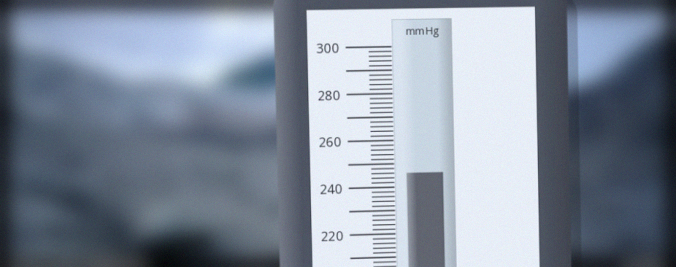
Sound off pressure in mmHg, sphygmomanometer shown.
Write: 246 mmHg
